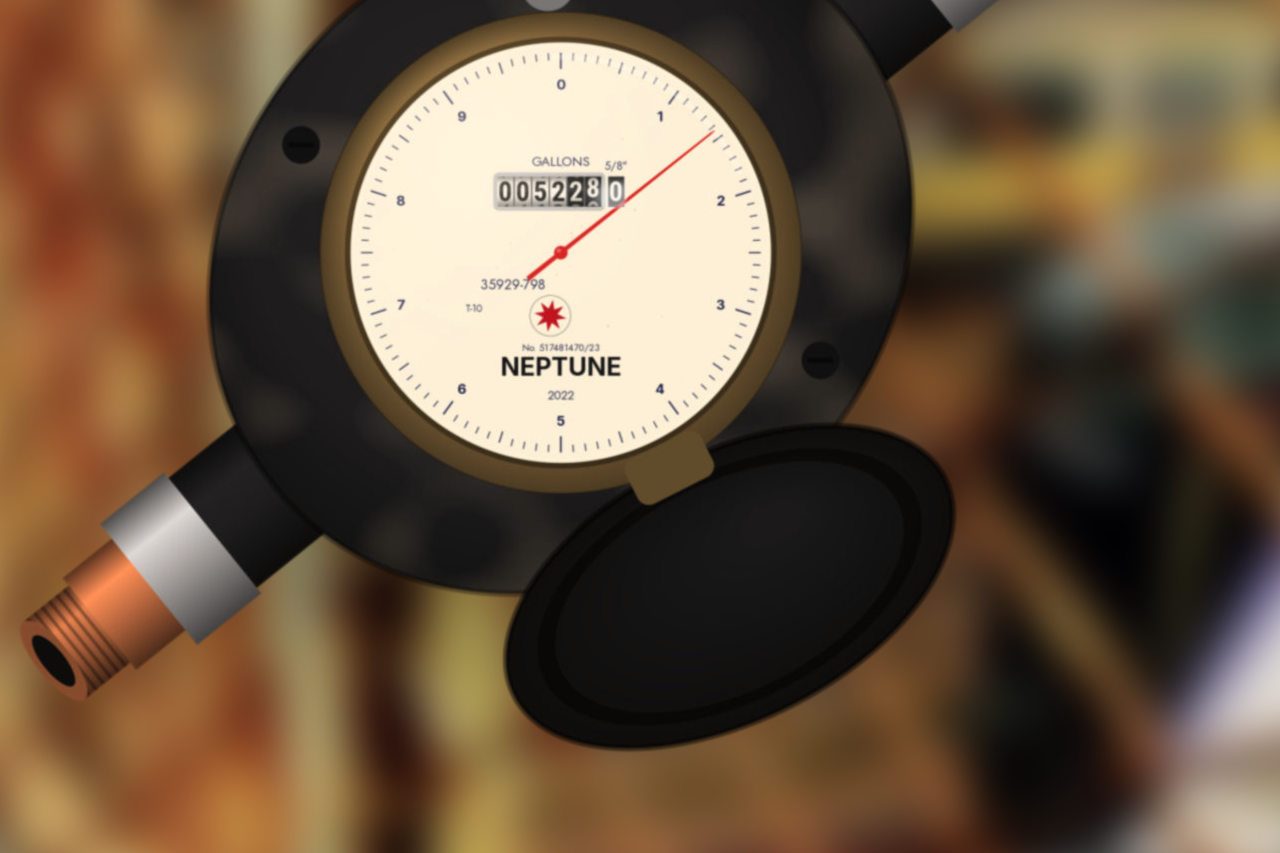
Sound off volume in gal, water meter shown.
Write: 52281.4 gal
